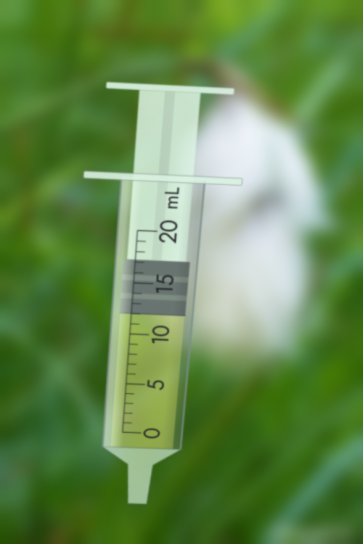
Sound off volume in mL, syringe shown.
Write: 12 mL
